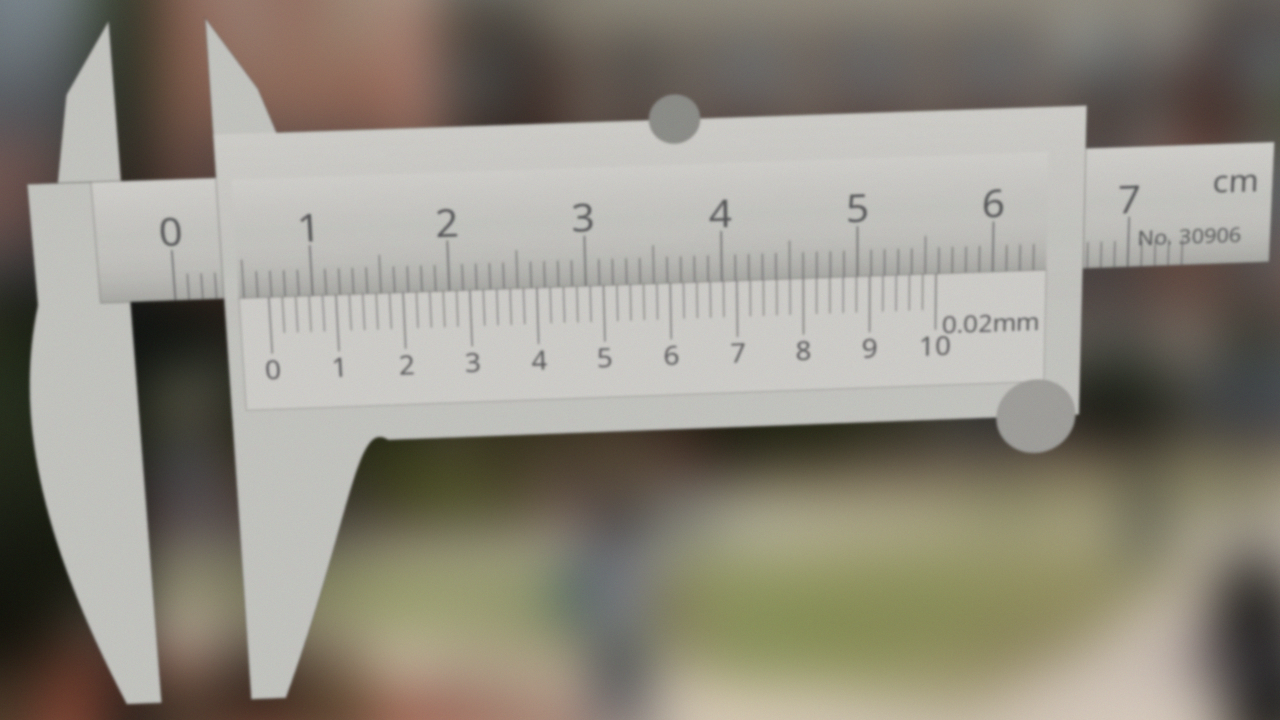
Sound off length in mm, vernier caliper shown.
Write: 6.8 mm
